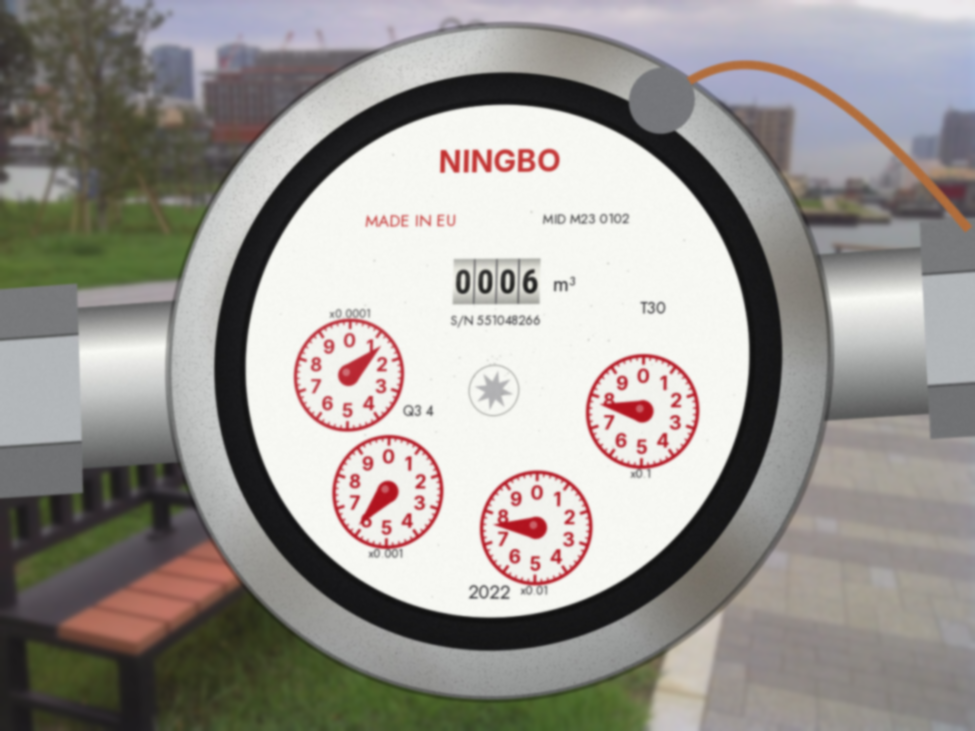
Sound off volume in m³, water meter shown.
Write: 6.7761 m³
